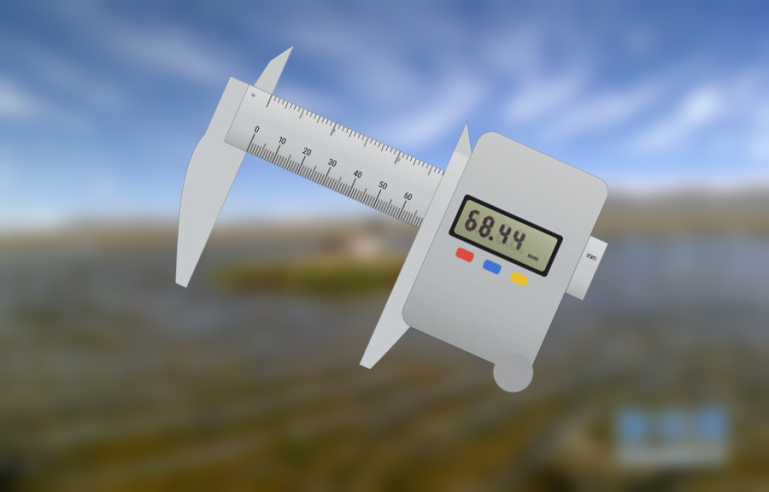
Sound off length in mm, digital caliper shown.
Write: 68.44 mm
